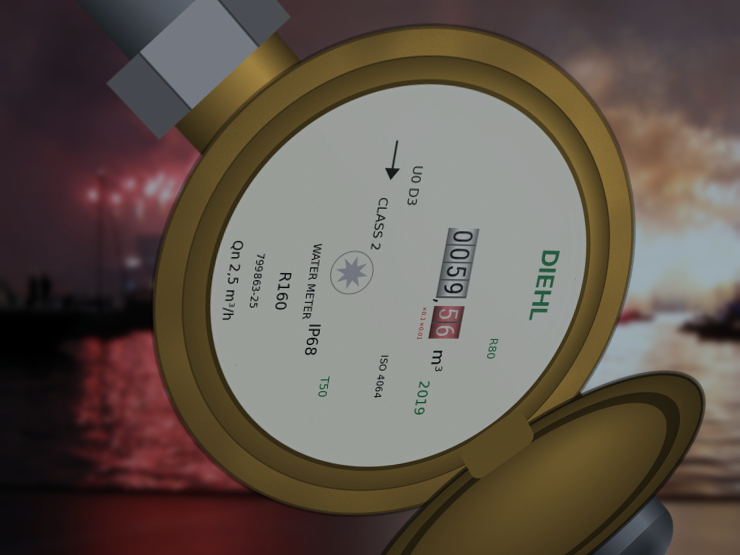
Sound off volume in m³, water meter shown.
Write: 59.56 m³
